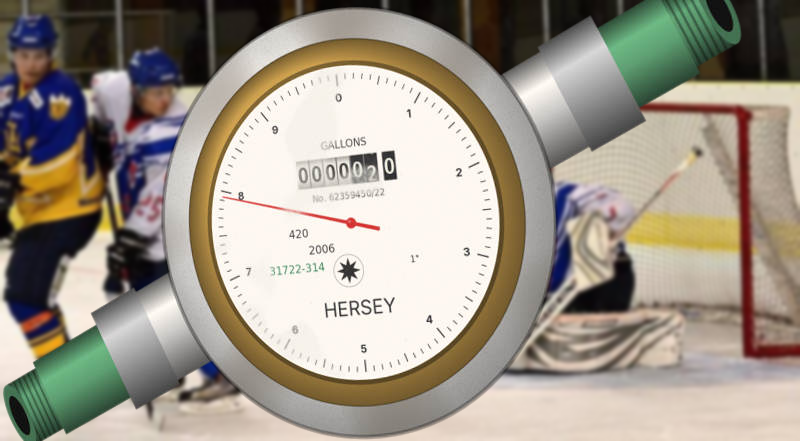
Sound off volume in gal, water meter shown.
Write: 17.9 gal
